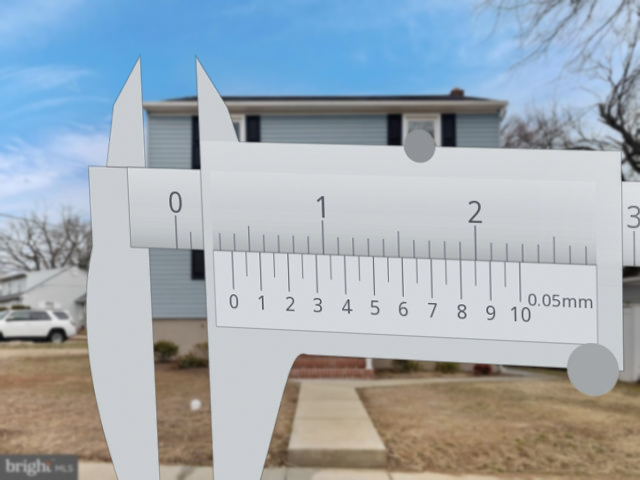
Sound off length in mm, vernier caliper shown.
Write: 3.8 mm
